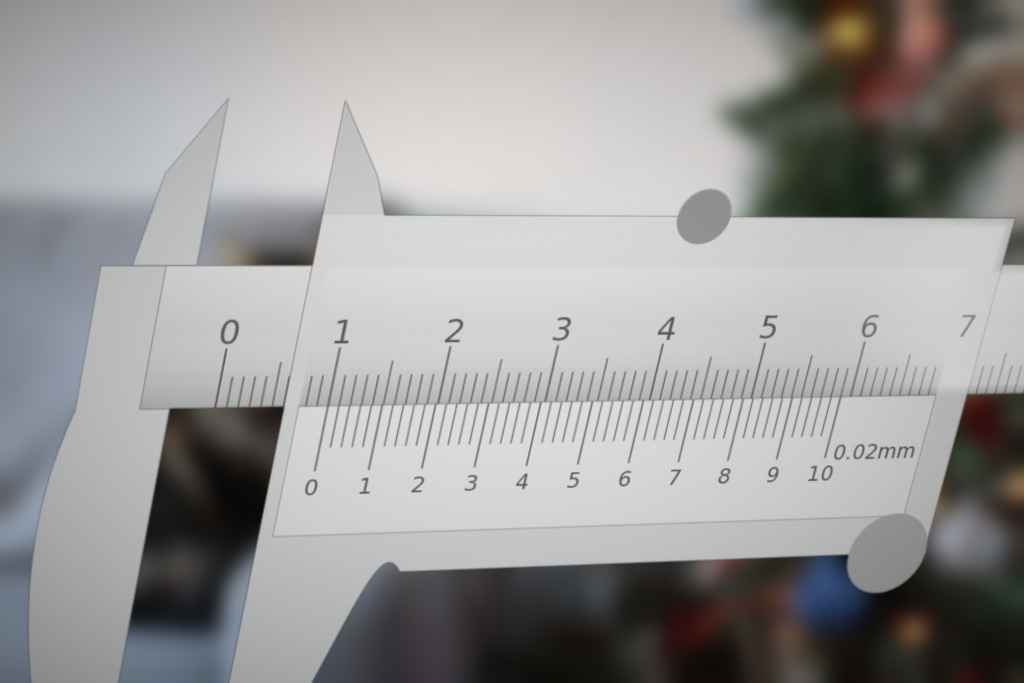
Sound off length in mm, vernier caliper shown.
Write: 10.0 mm
